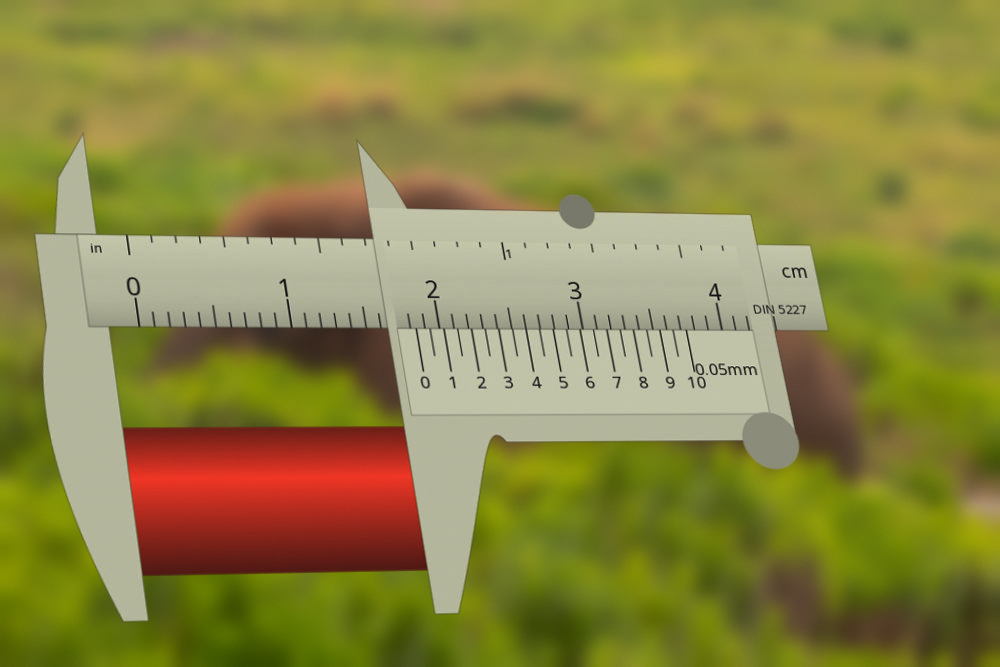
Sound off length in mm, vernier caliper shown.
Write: 18.4 mm
